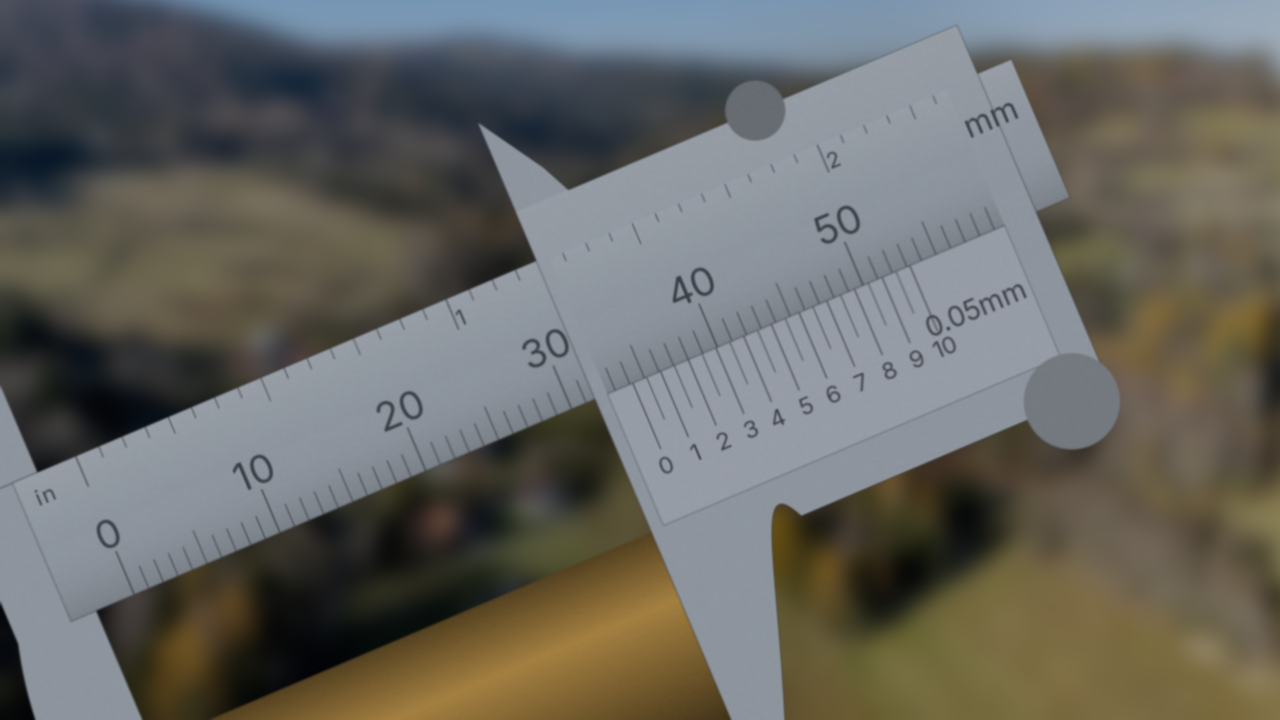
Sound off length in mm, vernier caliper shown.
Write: 34.2 mm
